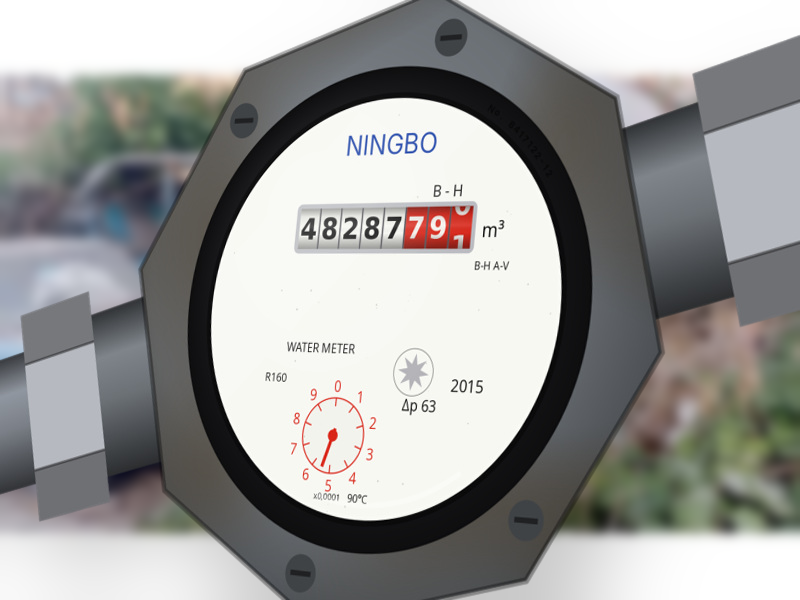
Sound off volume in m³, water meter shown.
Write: 48287.7905 m³
